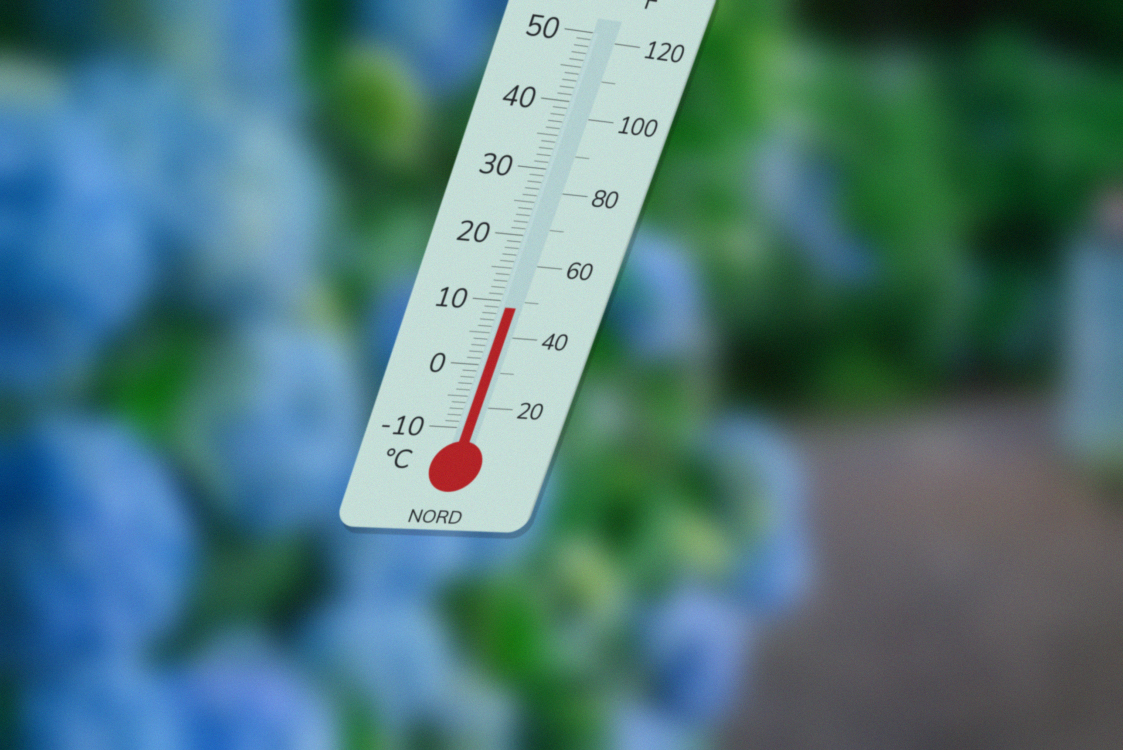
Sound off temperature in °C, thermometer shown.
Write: 9 °C
